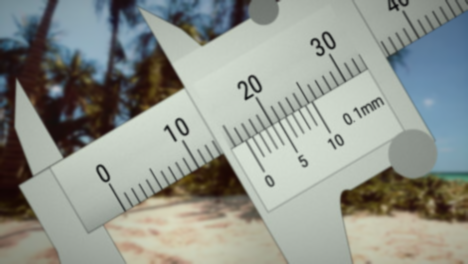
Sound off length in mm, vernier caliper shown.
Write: 16.4 mm
